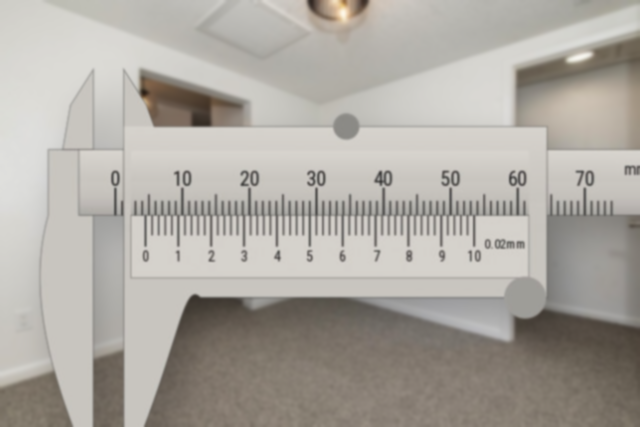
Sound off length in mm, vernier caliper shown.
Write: 4.5 mm
